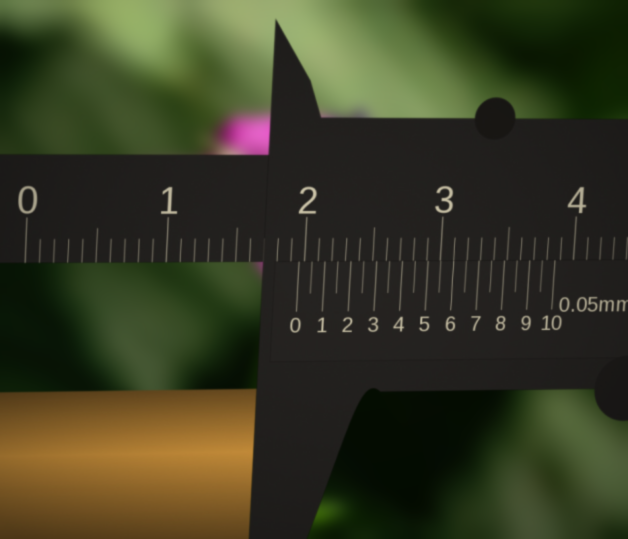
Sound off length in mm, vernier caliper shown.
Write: 19.6 mm
